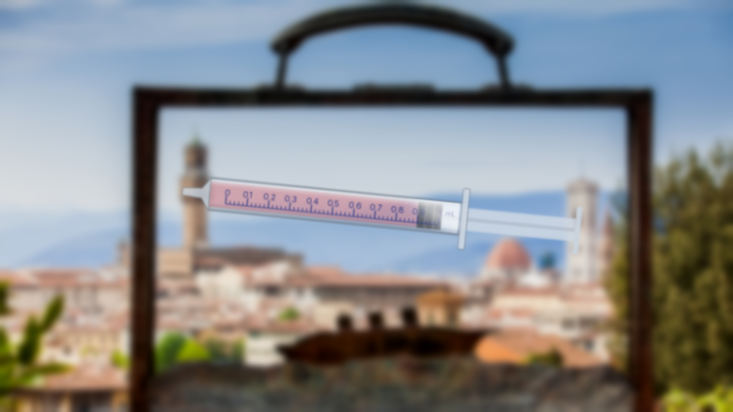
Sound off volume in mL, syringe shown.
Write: 0.9 mL
